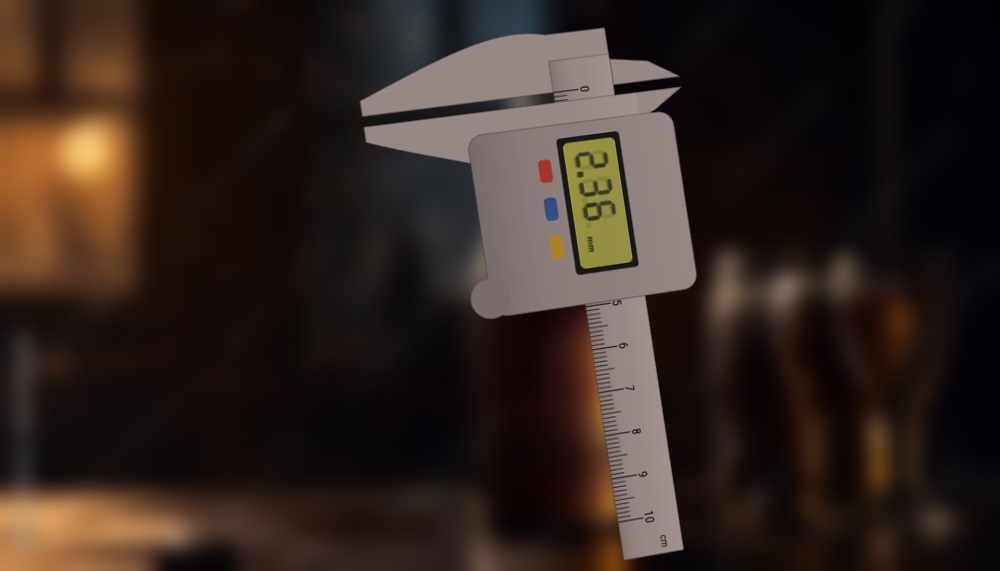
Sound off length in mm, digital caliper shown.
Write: 2.36 mm
